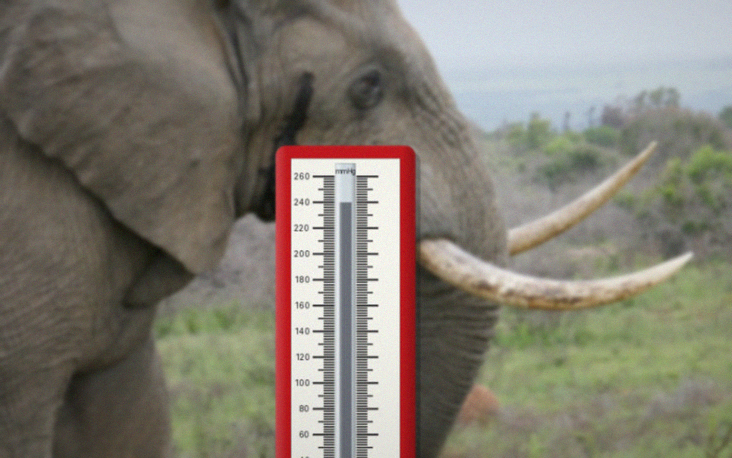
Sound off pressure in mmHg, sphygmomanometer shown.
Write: 240 mmHg
